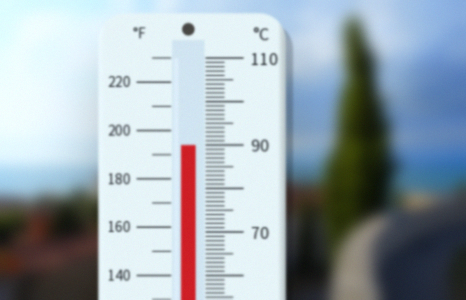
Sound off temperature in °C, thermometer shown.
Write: 90 °C
